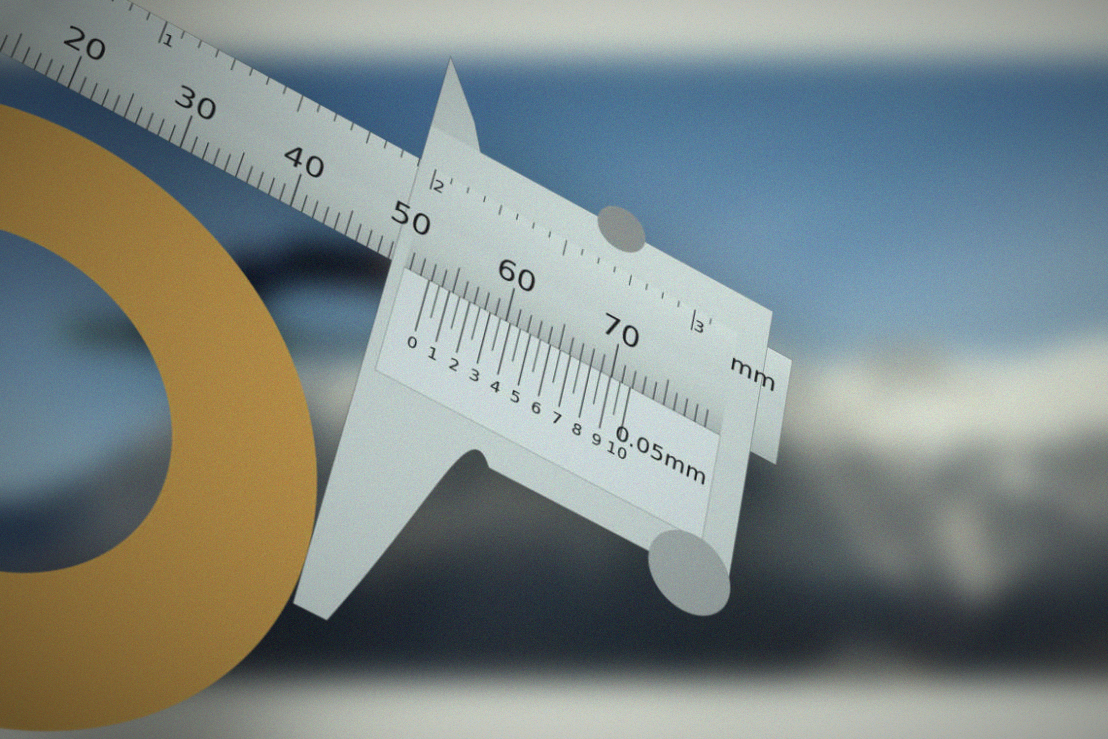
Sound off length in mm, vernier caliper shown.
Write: 52.8 mm
